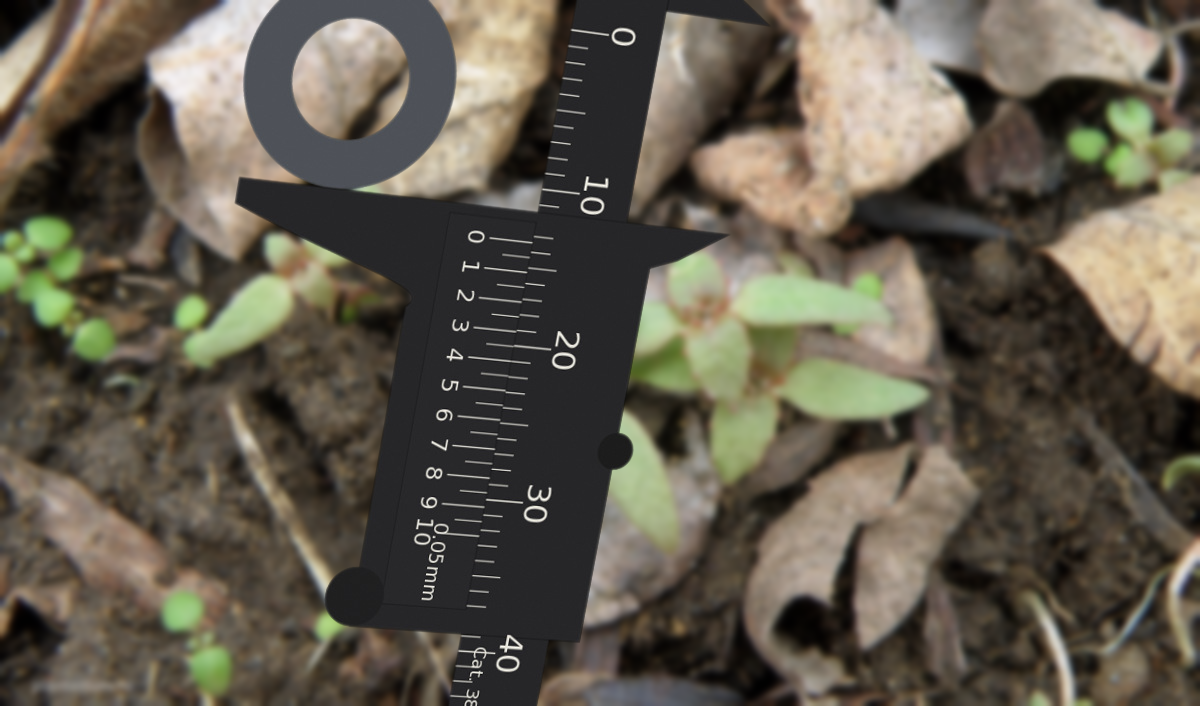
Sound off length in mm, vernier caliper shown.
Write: 13.4 mm
